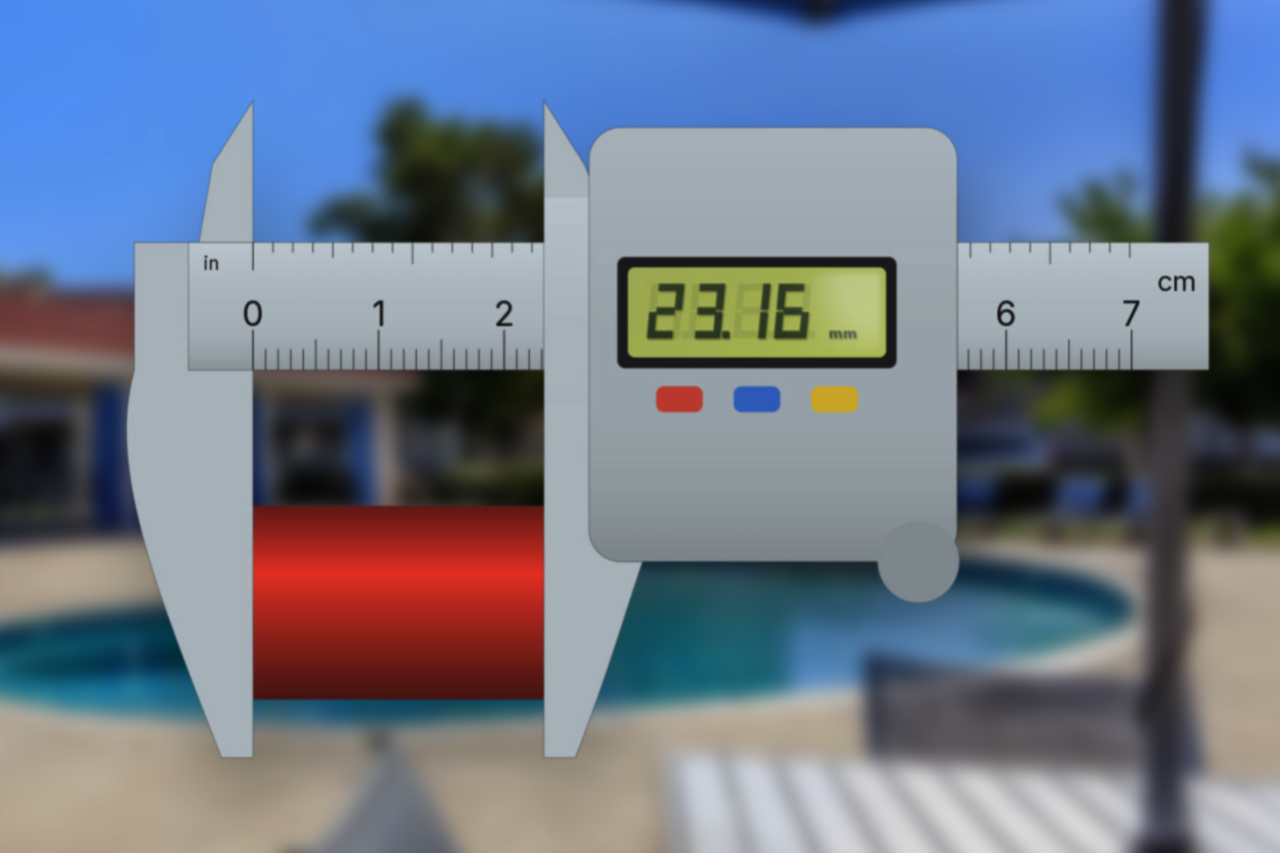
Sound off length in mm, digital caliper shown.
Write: 23.16 mm
